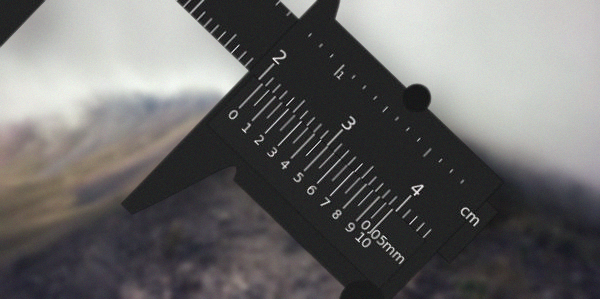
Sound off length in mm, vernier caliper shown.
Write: 20.6 mm
